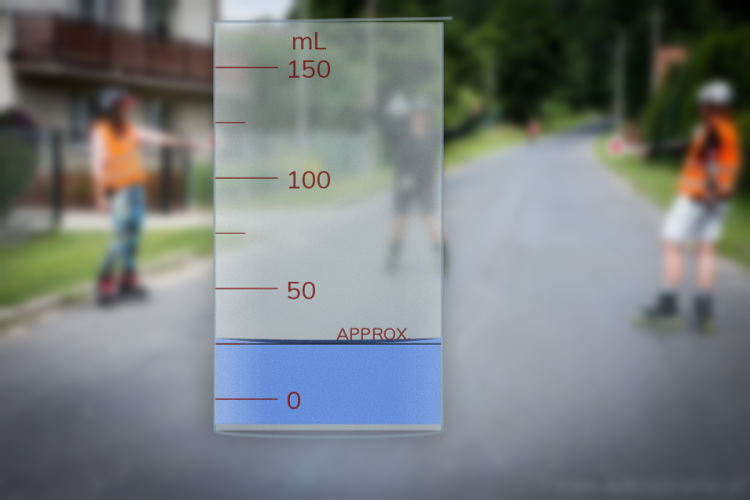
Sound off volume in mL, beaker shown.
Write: 25 mL
